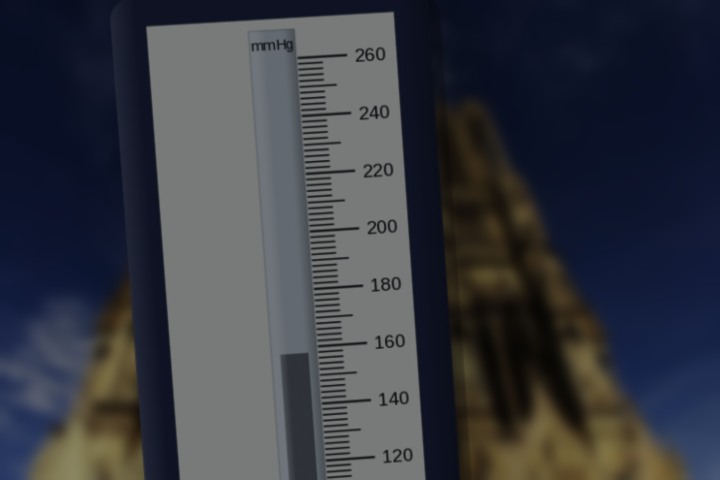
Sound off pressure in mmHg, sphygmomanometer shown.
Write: 158 mmHg
